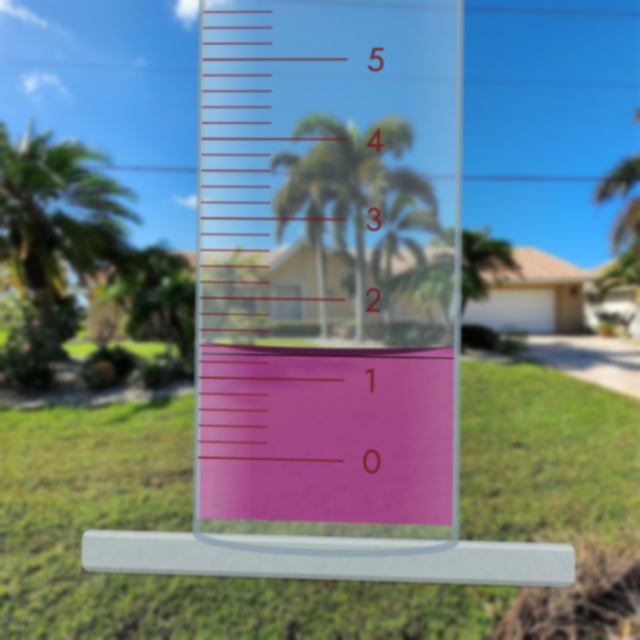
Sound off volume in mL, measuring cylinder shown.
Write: 1.3 mL
